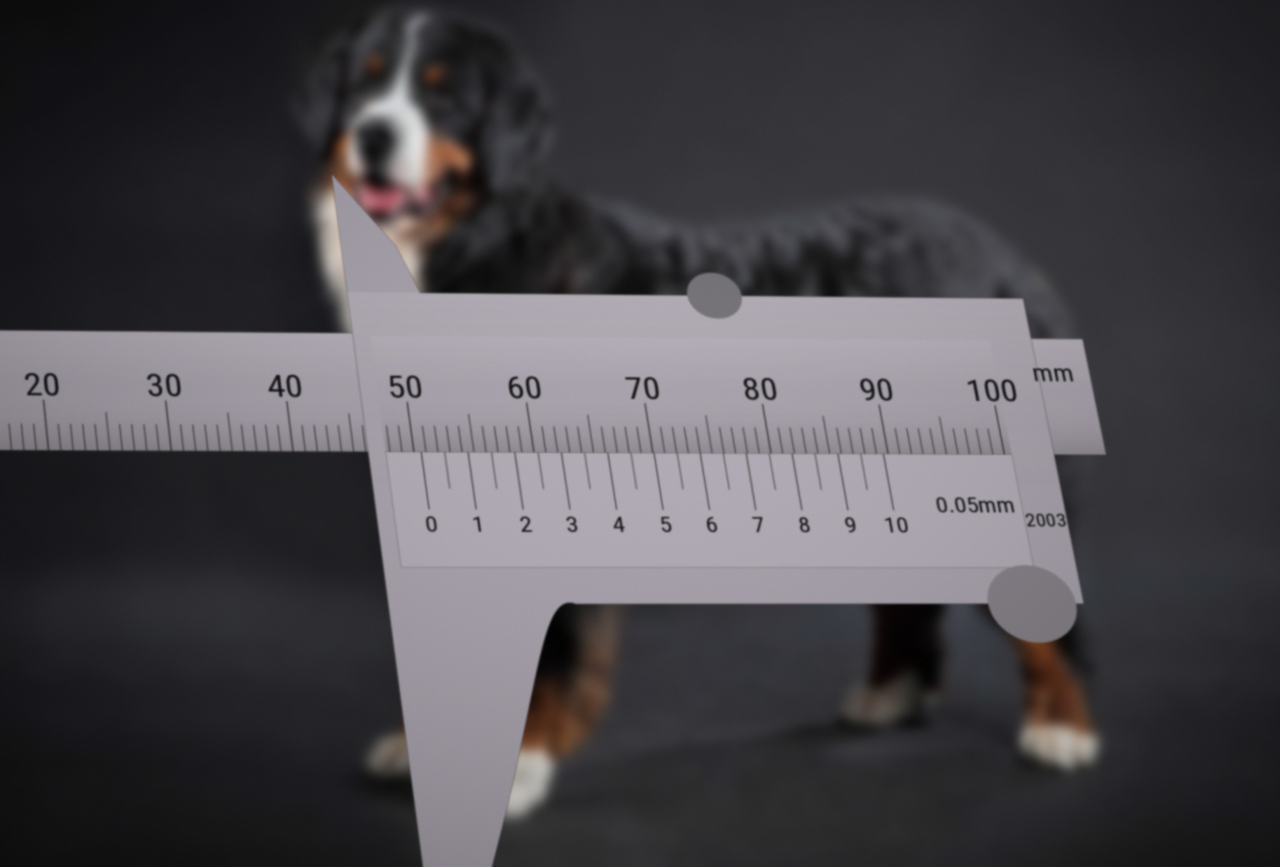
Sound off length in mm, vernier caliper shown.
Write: 50.6 mm
